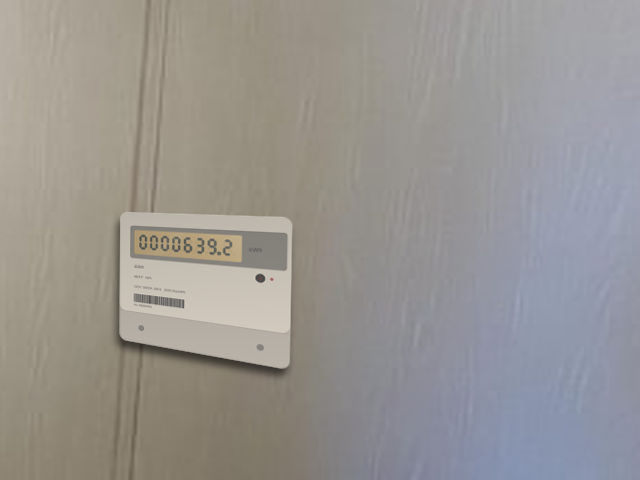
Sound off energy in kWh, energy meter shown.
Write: 639.2 kWh
